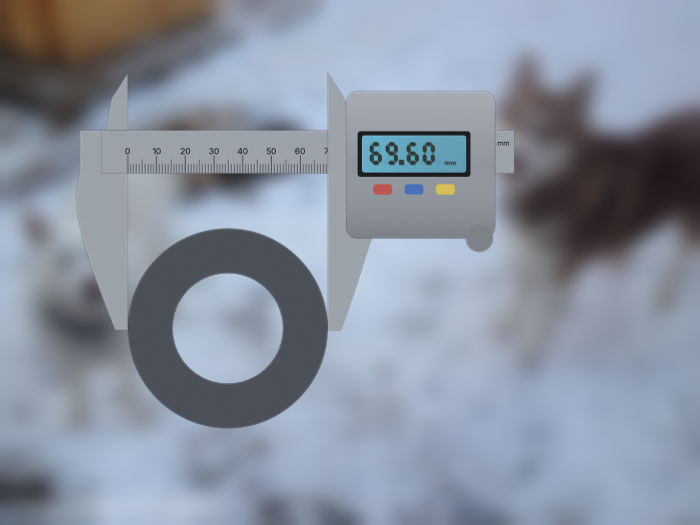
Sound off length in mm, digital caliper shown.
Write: 69.60 mm
